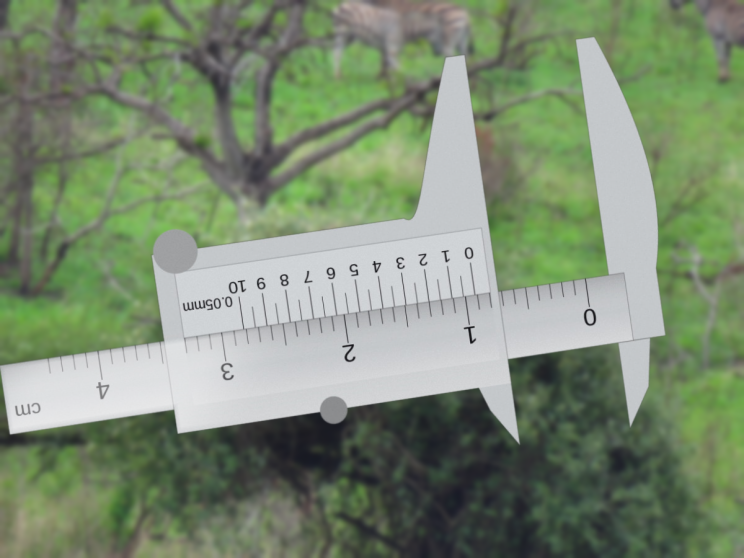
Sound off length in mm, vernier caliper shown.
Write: 9.2 mm
